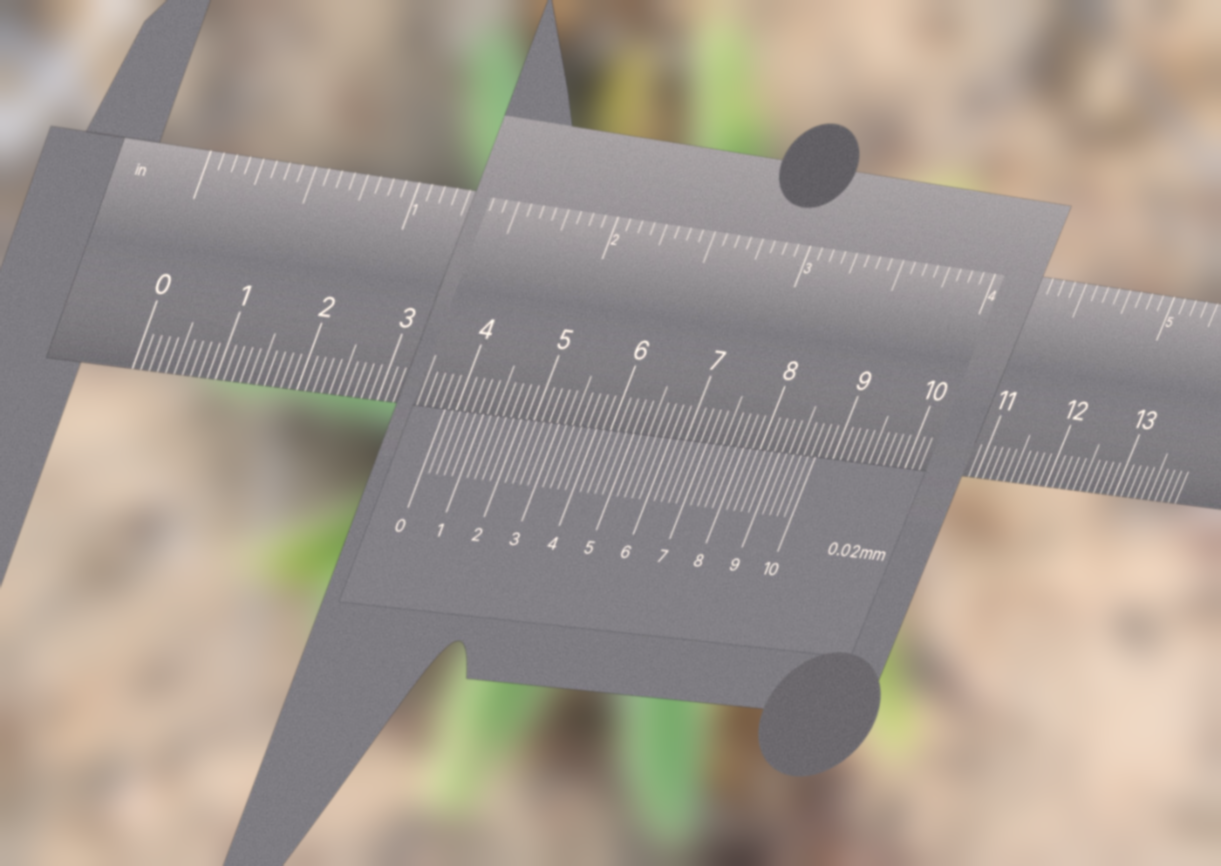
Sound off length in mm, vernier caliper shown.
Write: 38.6 mm
